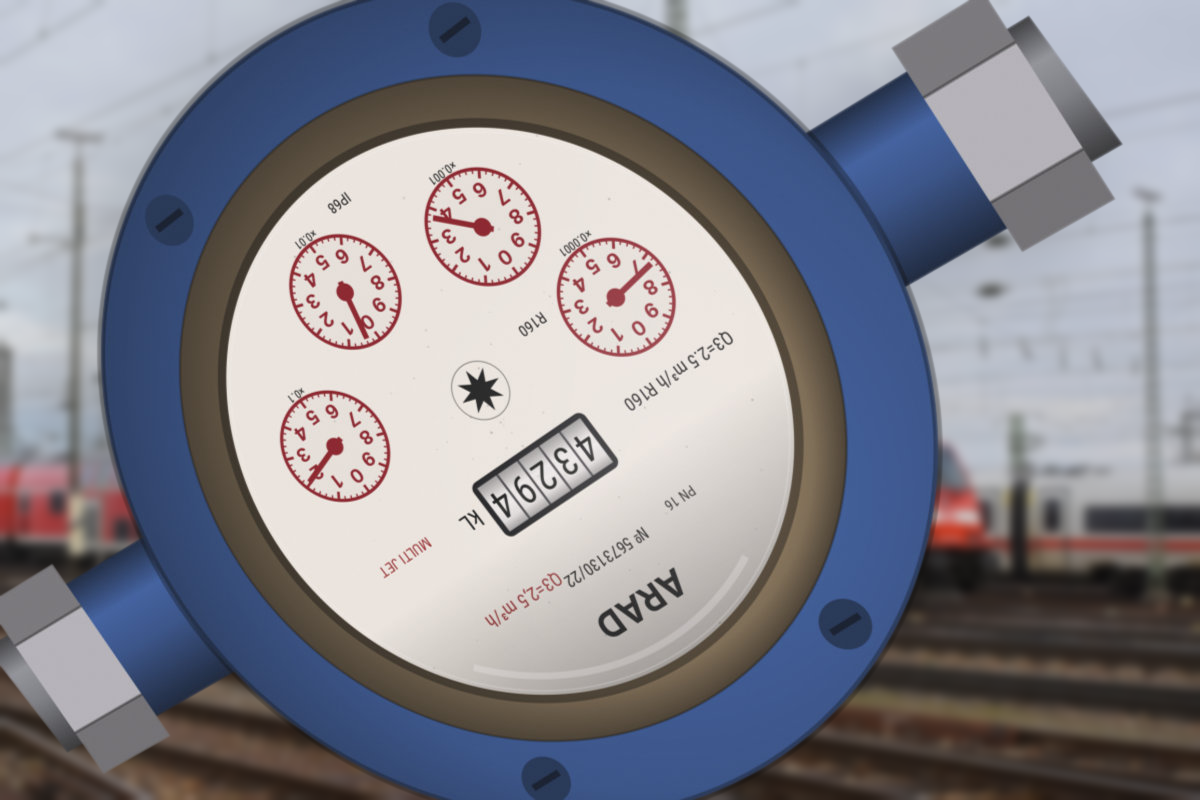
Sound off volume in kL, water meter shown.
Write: 43294.2037 kL
